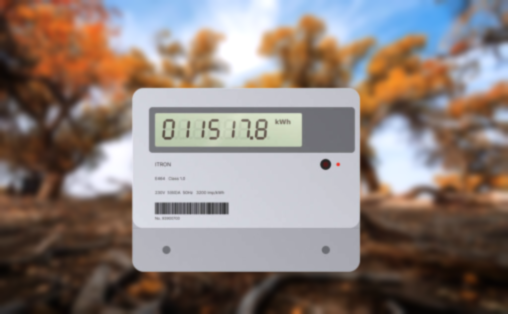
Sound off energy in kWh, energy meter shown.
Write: 11517.8 kWh
